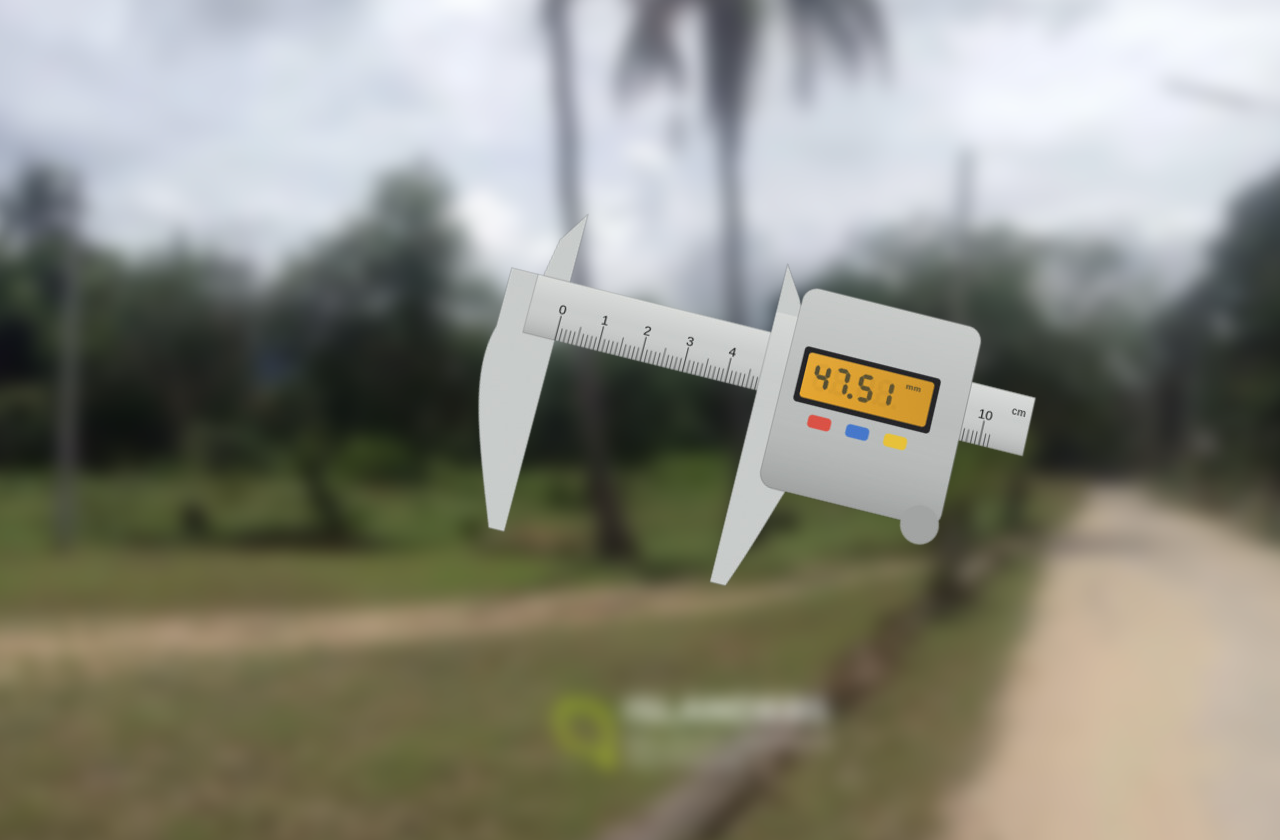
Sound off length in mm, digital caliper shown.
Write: 47.51 mm
